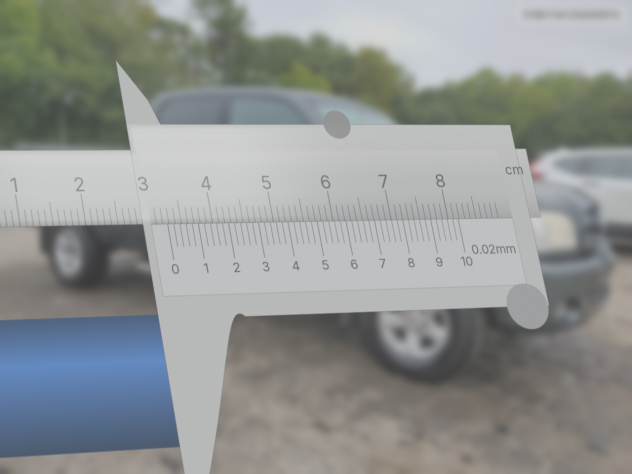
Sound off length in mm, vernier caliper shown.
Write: 32.8 mm
